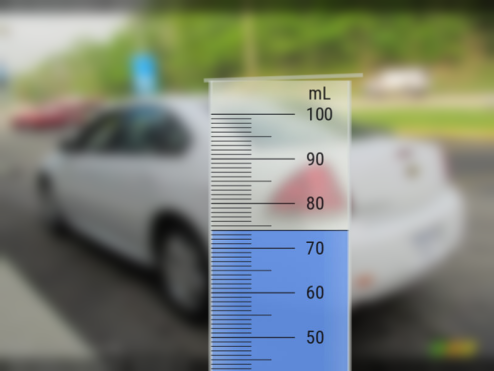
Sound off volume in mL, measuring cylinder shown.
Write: 74 mL
